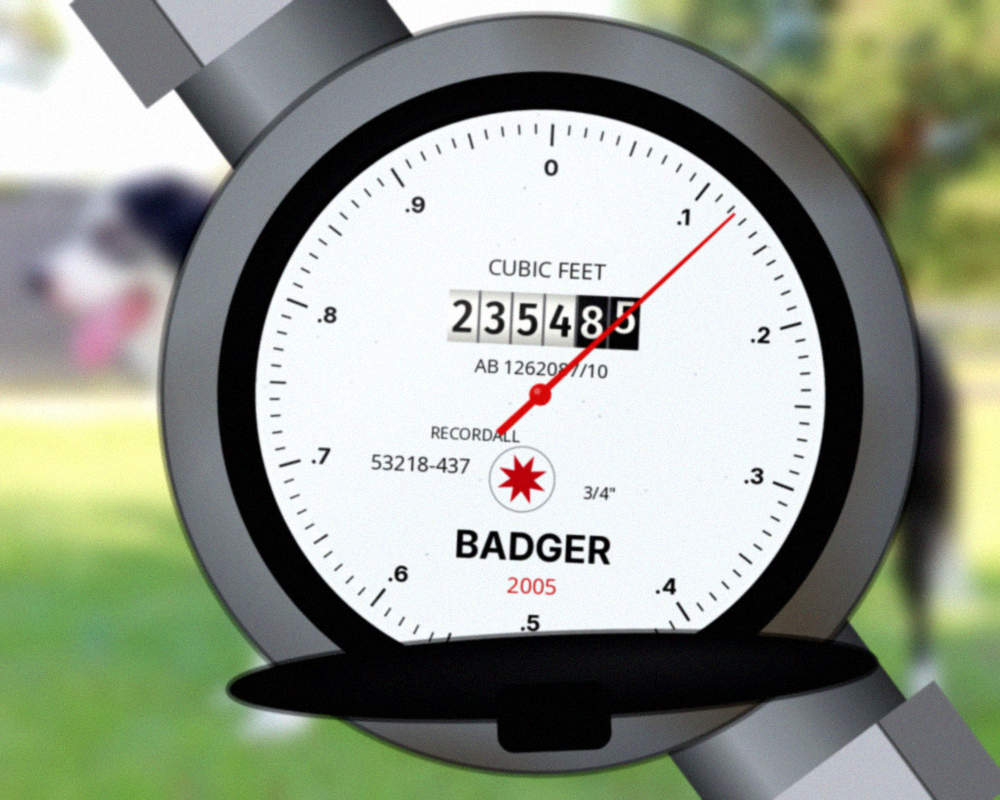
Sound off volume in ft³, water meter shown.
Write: 235485.12 ft³
